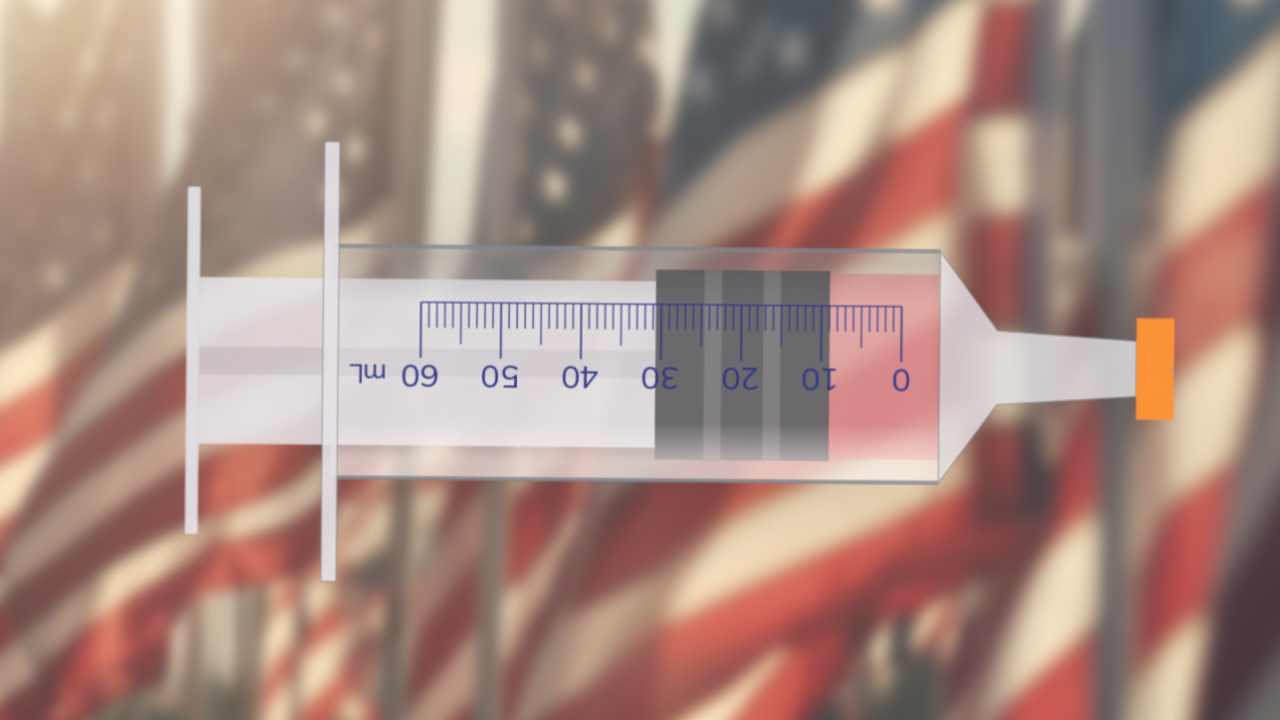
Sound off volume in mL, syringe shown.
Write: 9 mL
